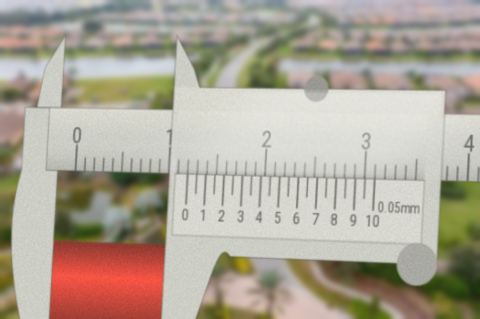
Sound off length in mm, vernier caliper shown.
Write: 12.0 mm
